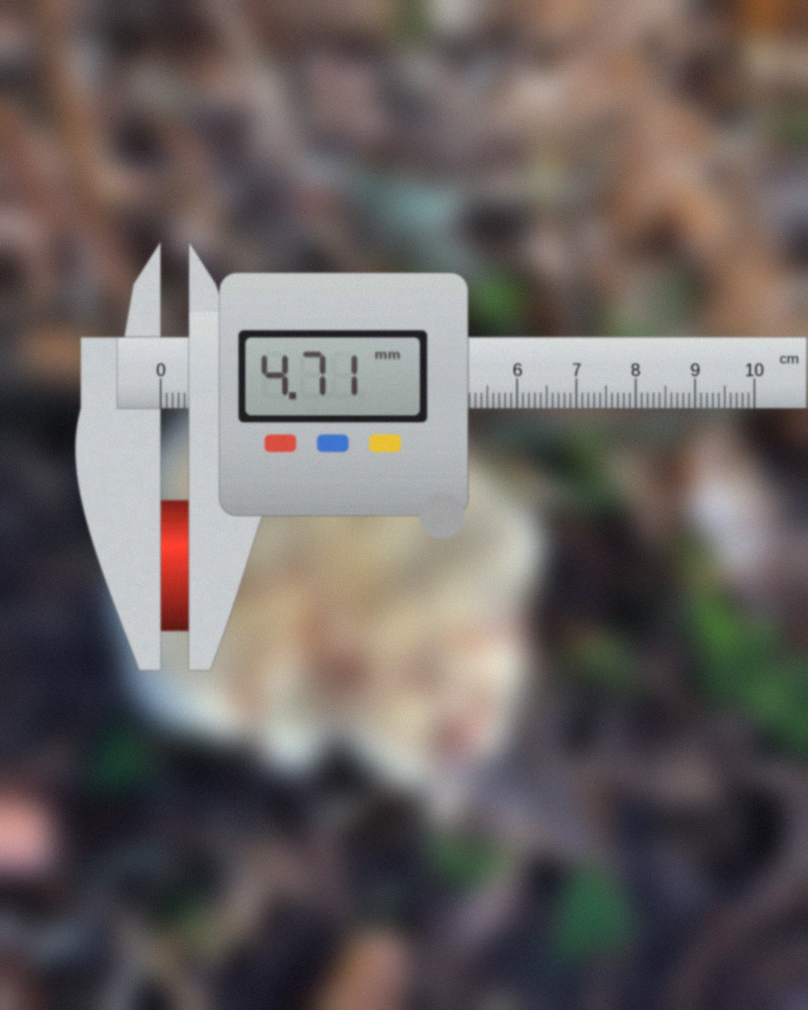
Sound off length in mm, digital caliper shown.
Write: 4.71 mm
